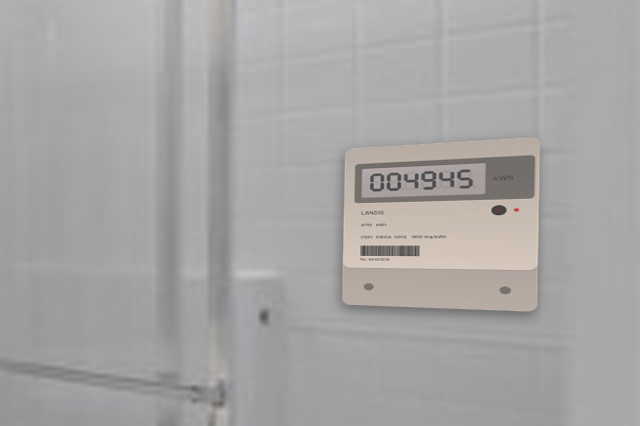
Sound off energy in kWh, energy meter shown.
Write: 4945 kWh
